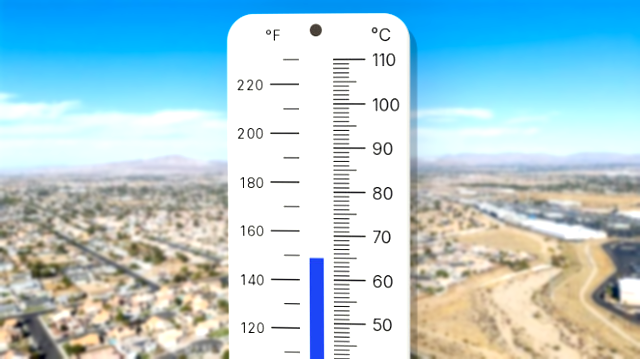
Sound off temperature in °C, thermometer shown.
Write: 65 °C
